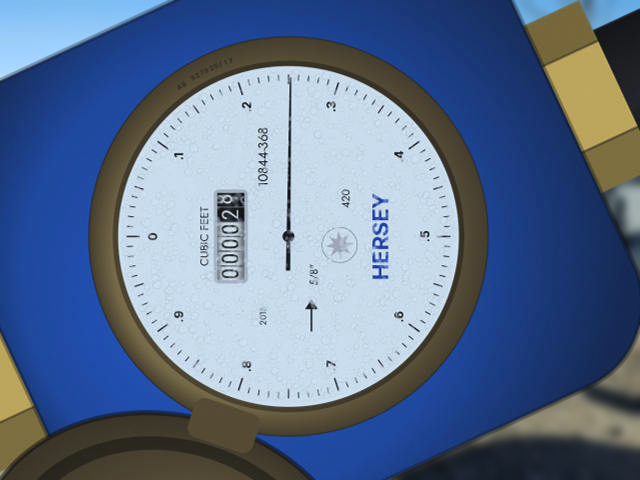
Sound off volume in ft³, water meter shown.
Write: 28.25 ft³
